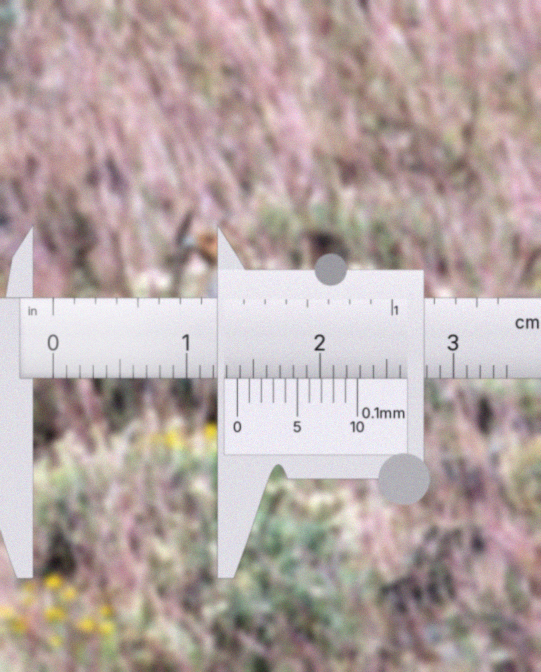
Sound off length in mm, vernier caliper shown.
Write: 13.8 mm
